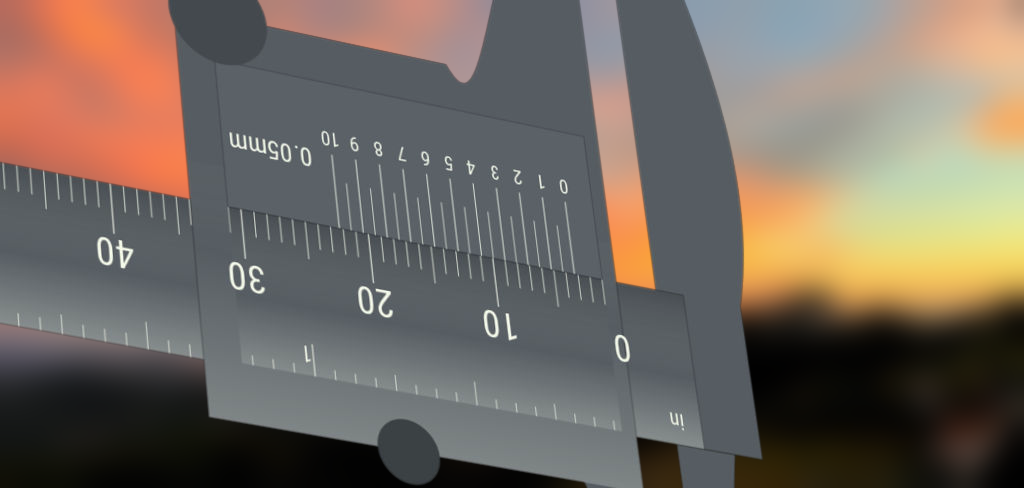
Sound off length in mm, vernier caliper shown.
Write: 3.3 mm
